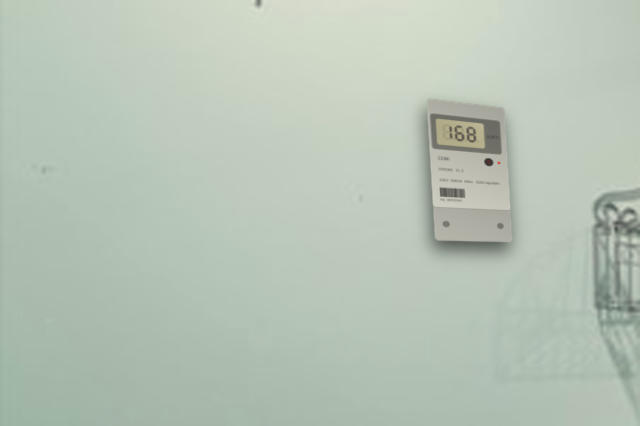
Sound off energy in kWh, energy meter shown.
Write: 168 kWh
